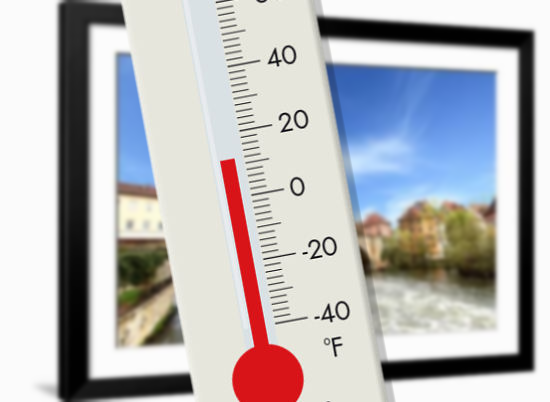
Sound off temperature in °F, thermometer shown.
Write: 12 °F
